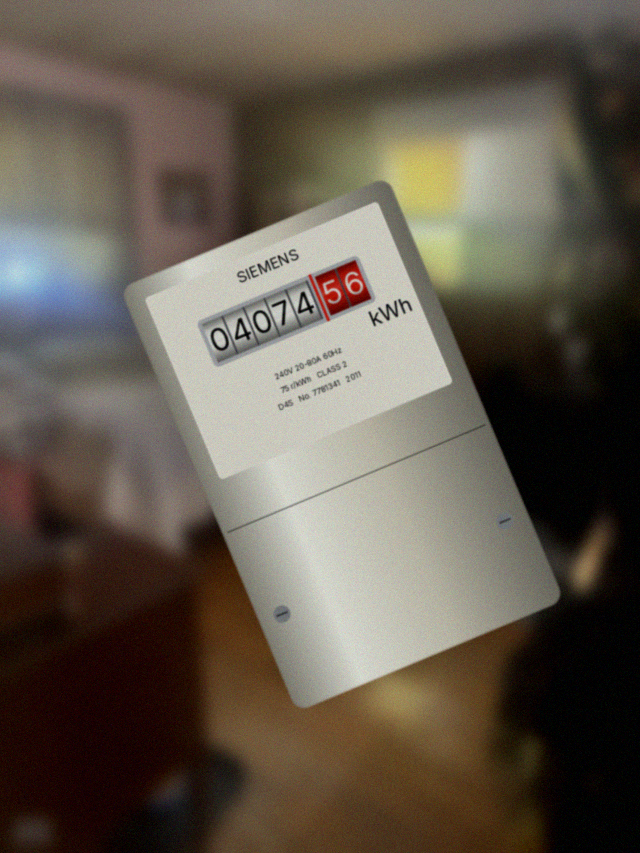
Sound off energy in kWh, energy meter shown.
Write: 4074.56 kWh
